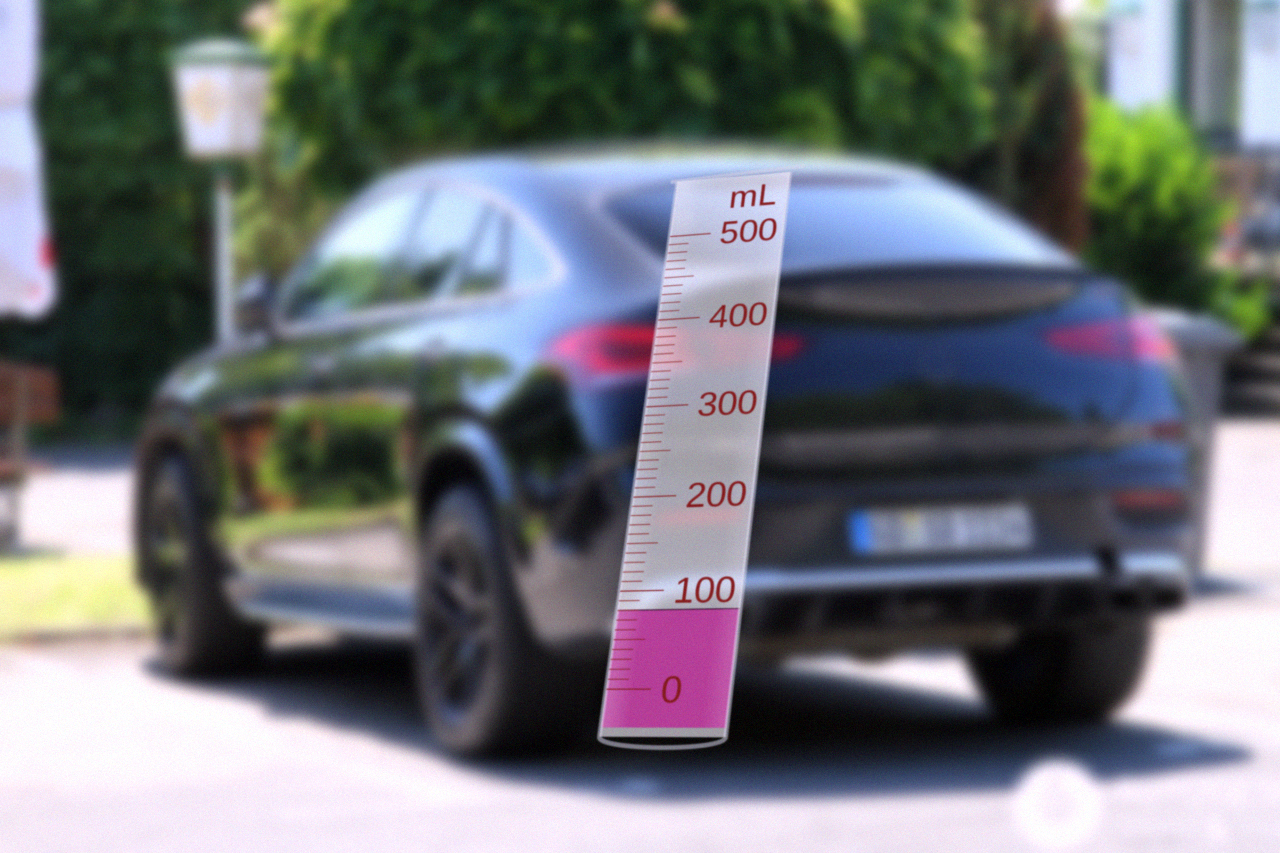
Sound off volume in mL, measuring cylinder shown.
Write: 80 mL
